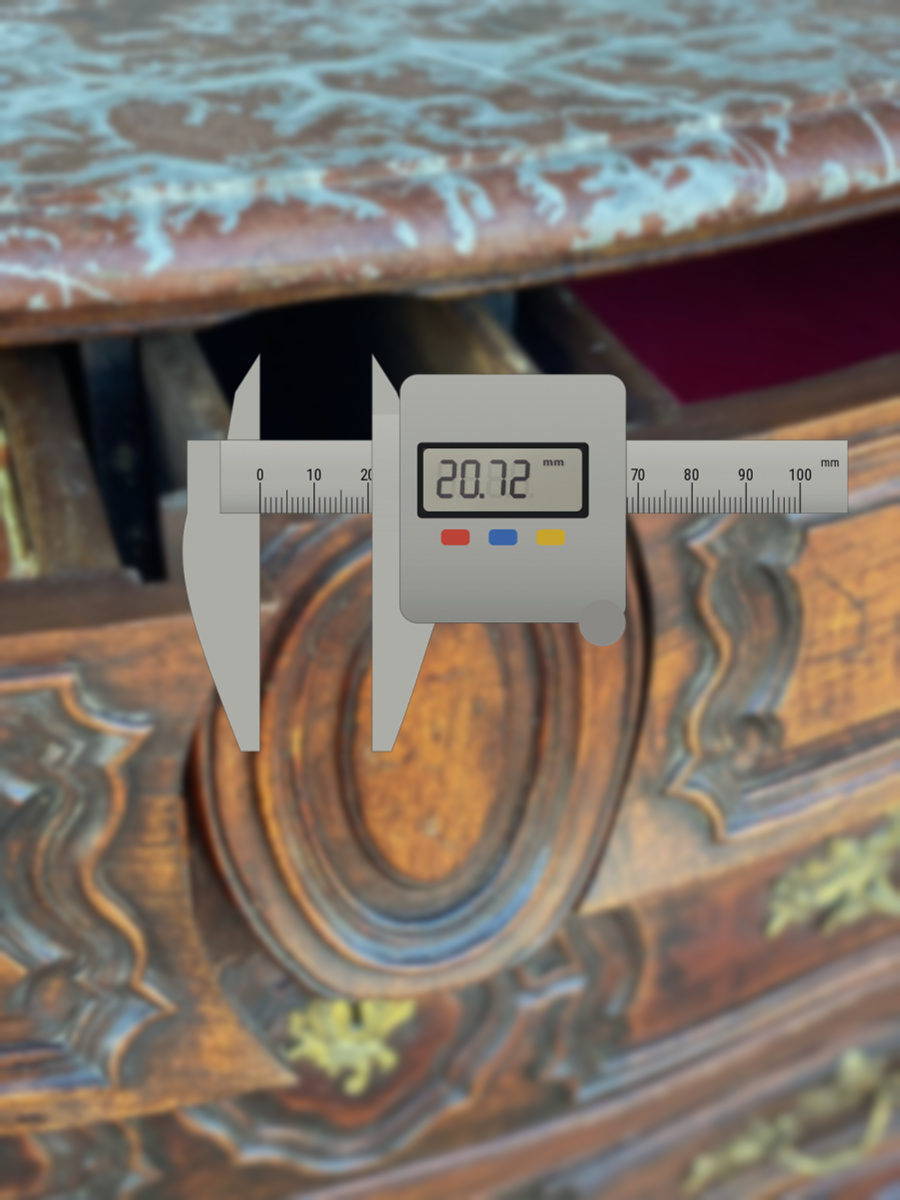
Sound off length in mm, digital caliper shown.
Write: 20.72 mm
